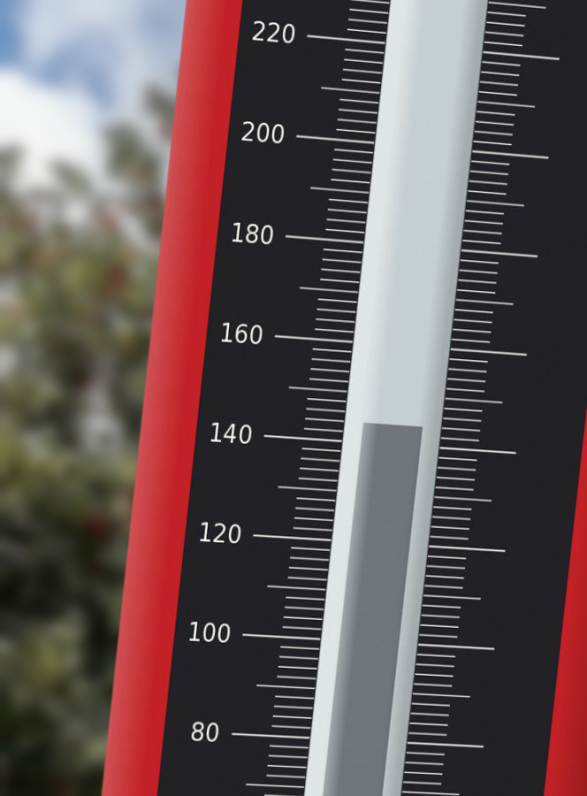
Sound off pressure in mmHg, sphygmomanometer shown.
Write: 144 mmHg
